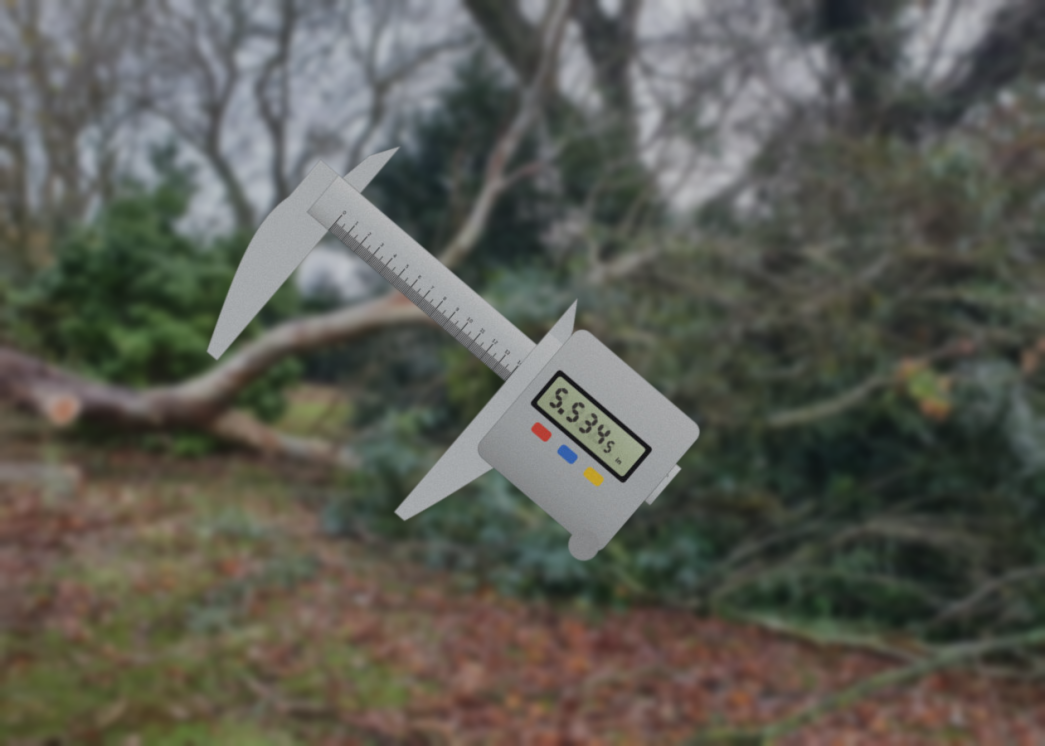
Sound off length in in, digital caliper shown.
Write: 5.5345 in
